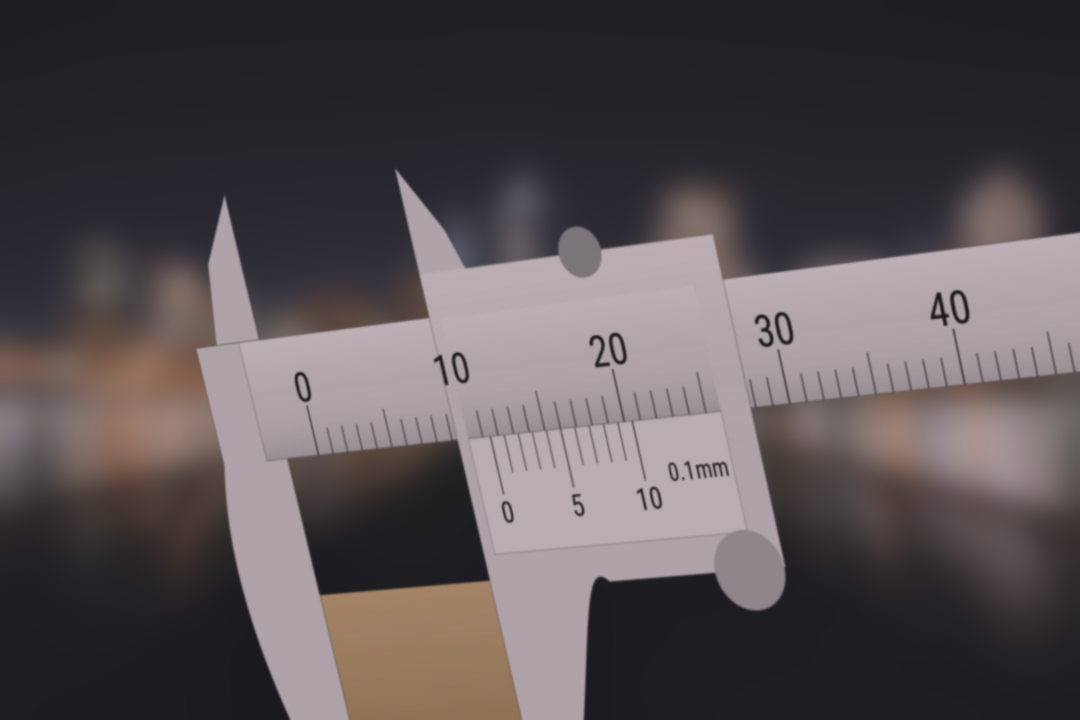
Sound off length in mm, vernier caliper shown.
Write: 11.5 mm
